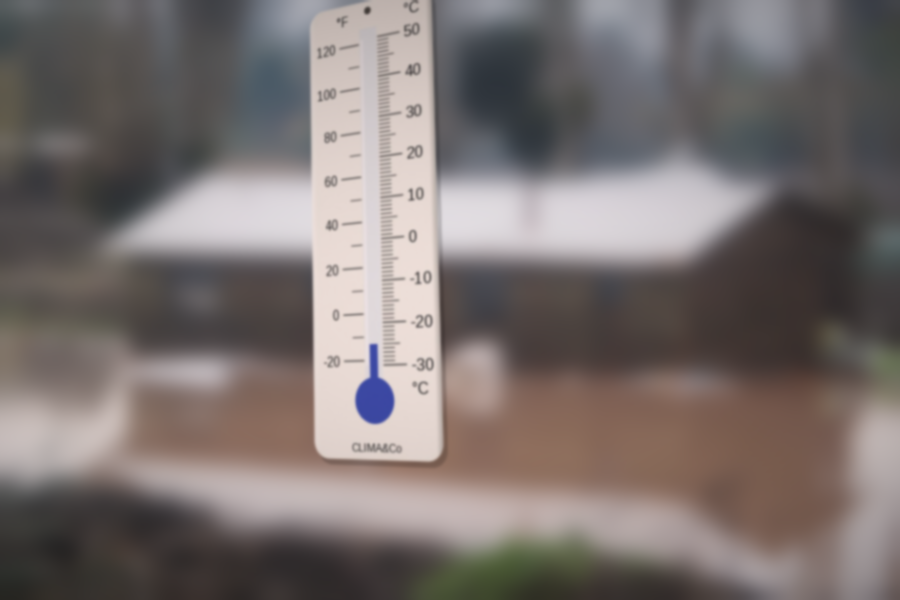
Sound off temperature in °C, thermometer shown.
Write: -25 °C
